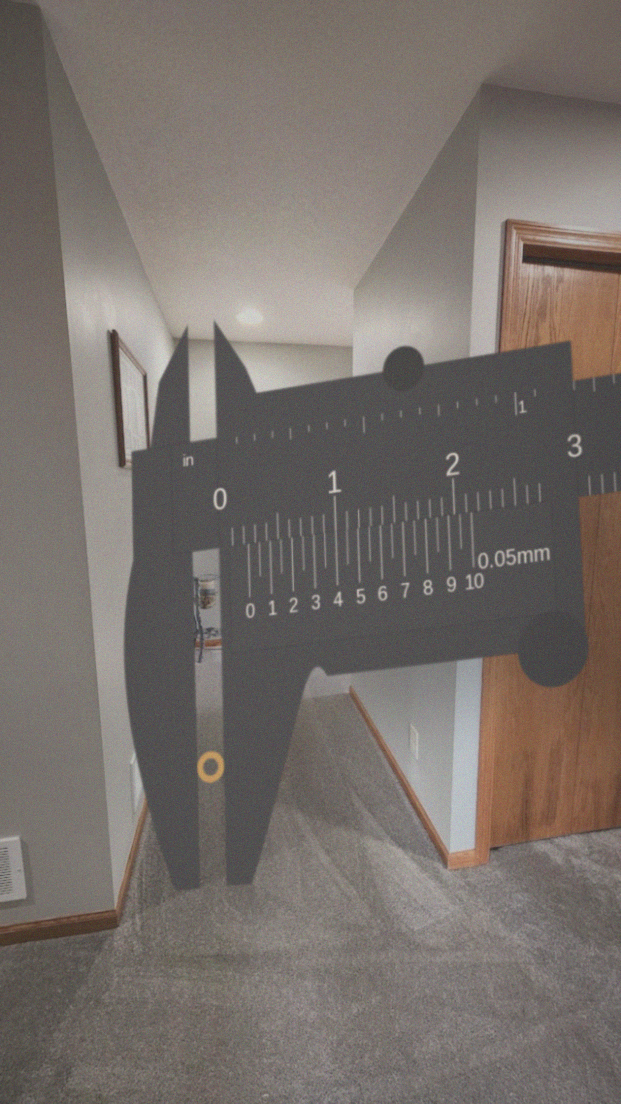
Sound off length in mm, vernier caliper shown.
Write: 2.4 mm
